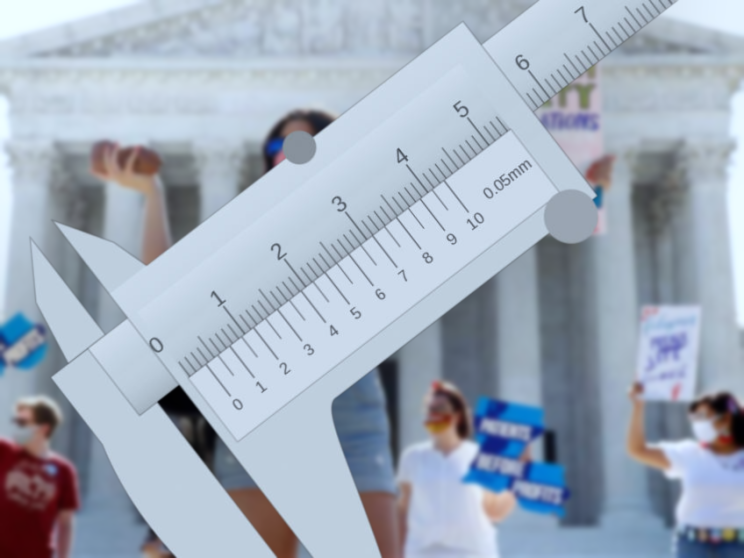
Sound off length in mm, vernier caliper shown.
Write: 3.6 mm
